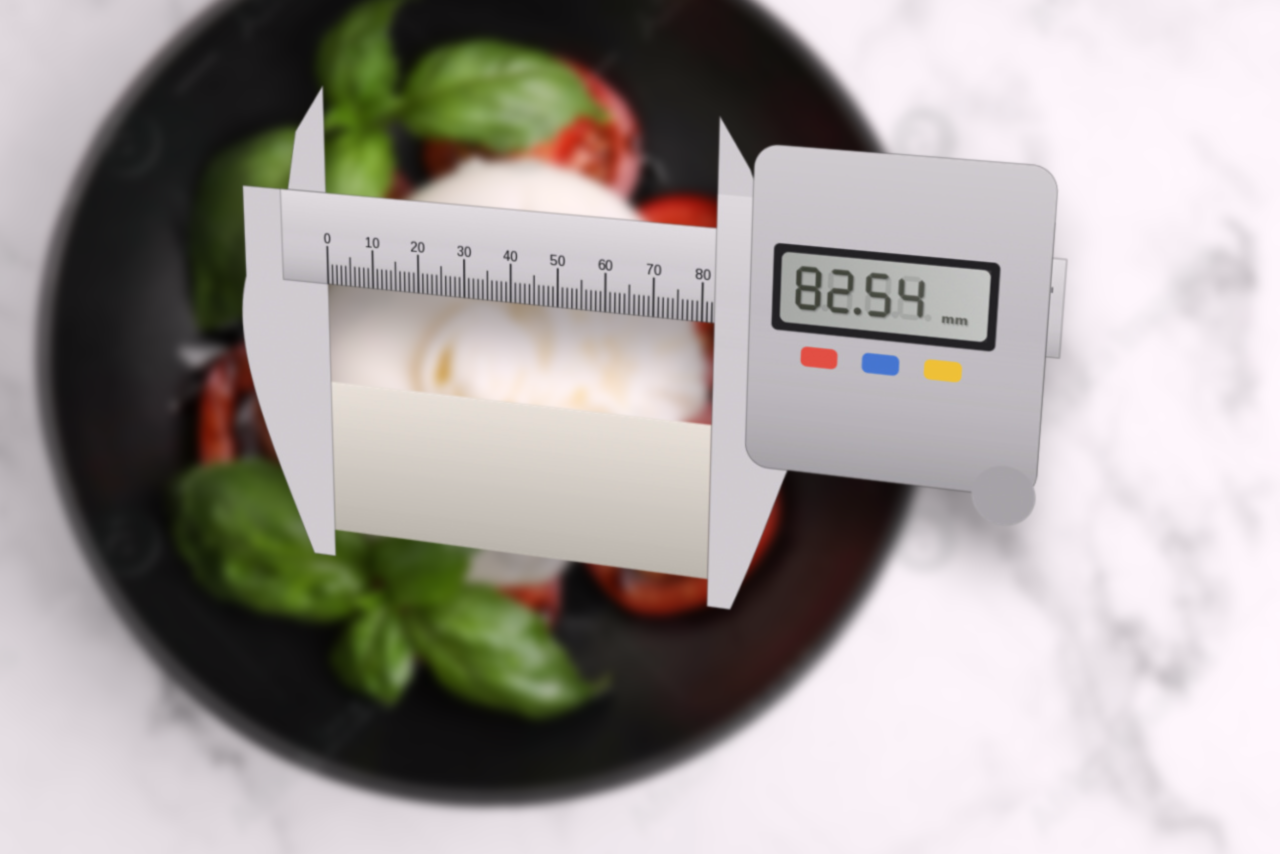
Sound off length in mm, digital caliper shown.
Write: 82.54 mm
